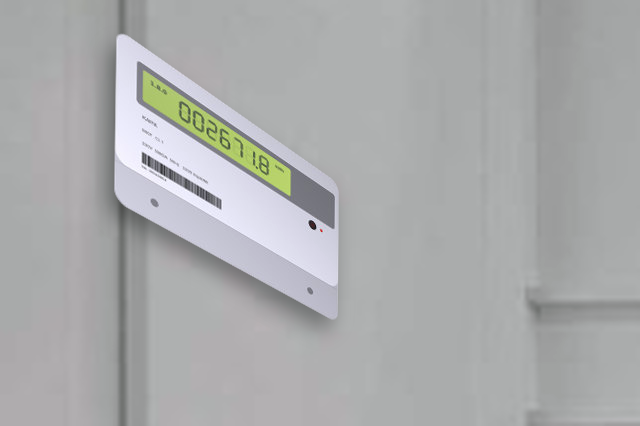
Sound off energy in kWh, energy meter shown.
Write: 2671.8 kWh
